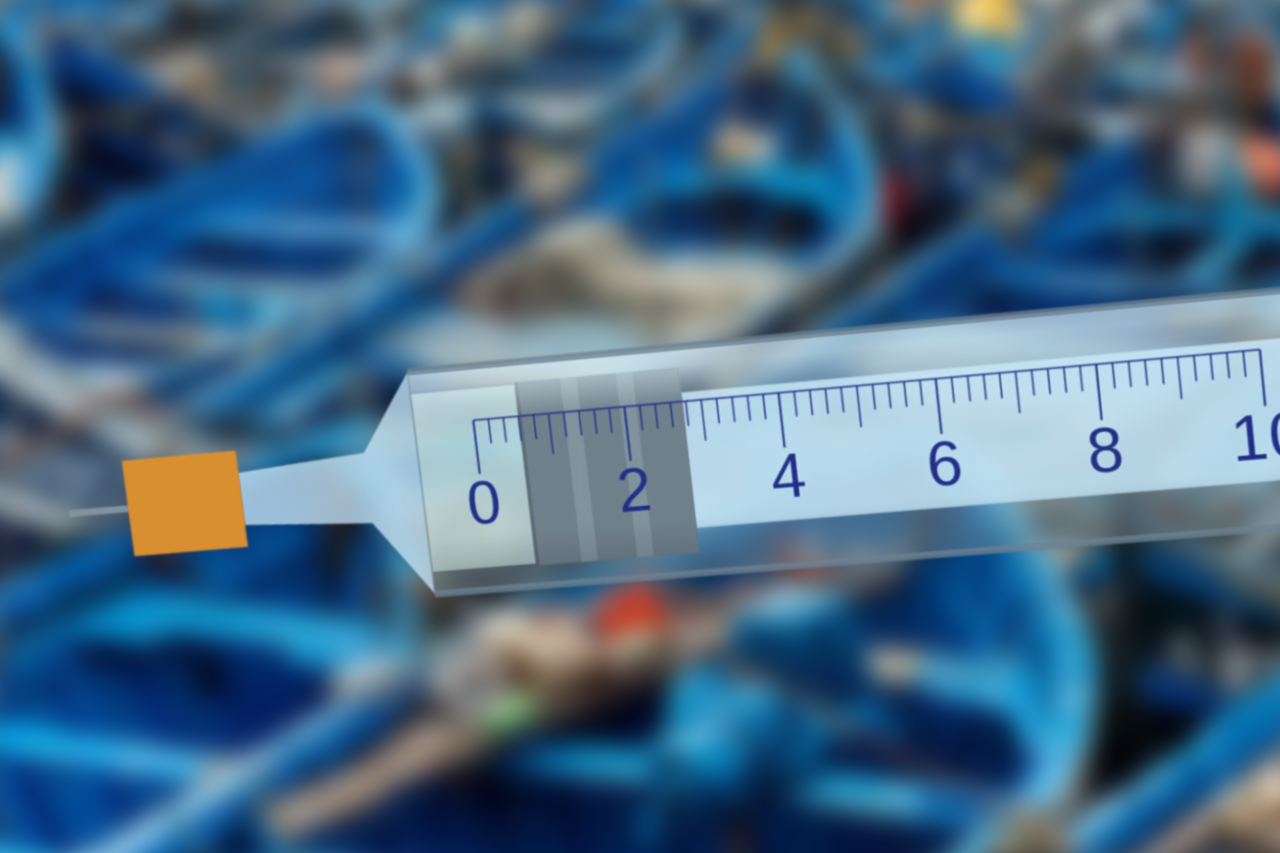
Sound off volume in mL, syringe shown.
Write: 0.6 mL
